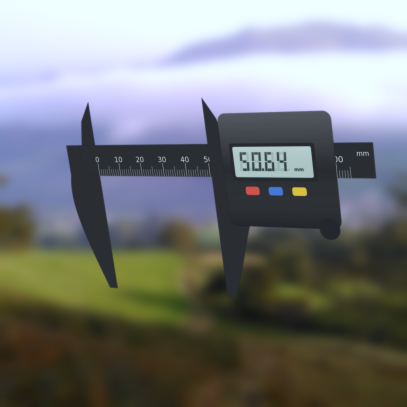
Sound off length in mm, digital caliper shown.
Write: 50.64 mm
